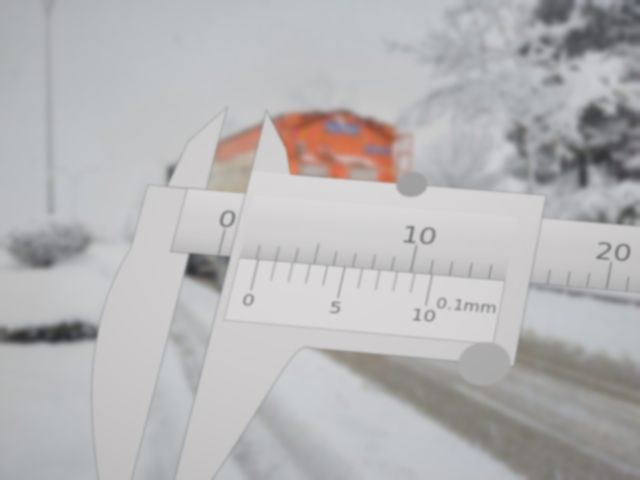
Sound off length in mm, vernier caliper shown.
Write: 2.1 mm
